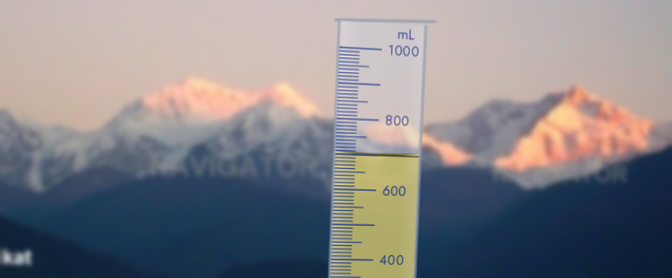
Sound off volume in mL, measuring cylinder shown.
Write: 700 mL
